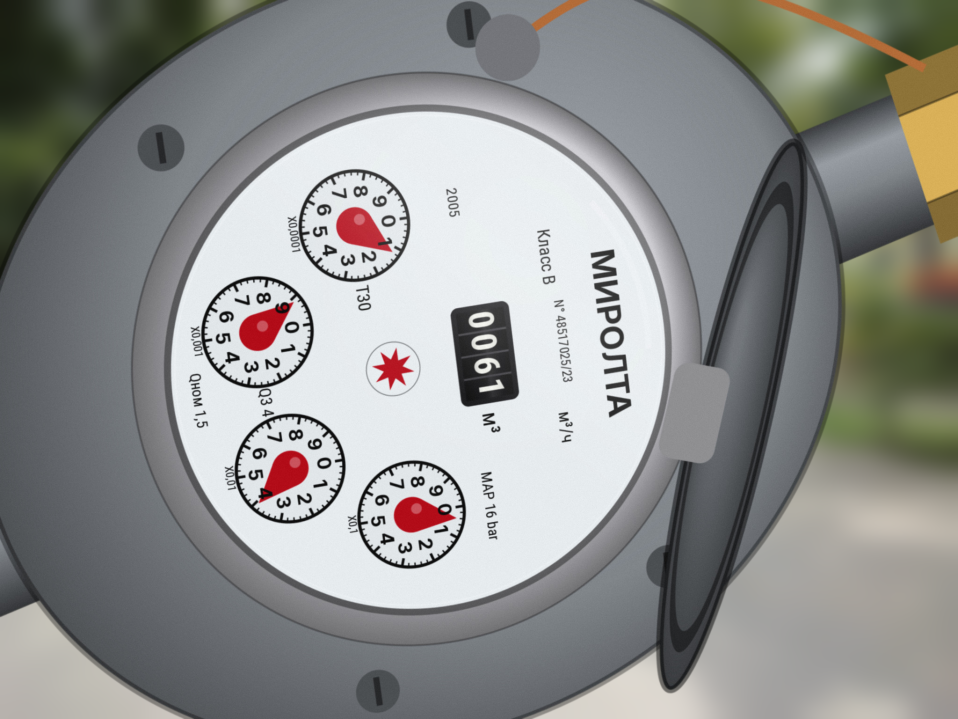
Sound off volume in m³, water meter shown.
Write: 61.0391 m³
